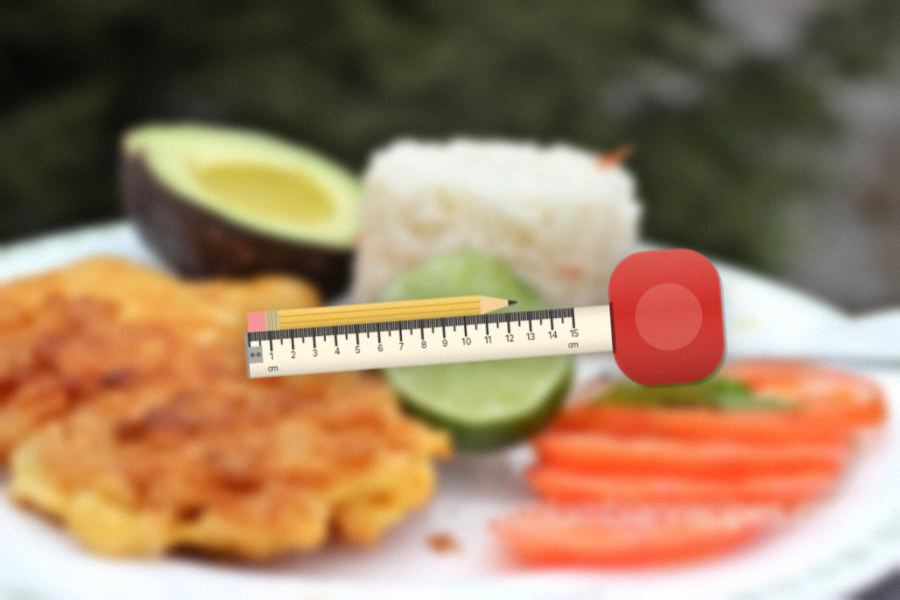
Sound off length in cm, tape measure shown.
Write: 12.5 cm
